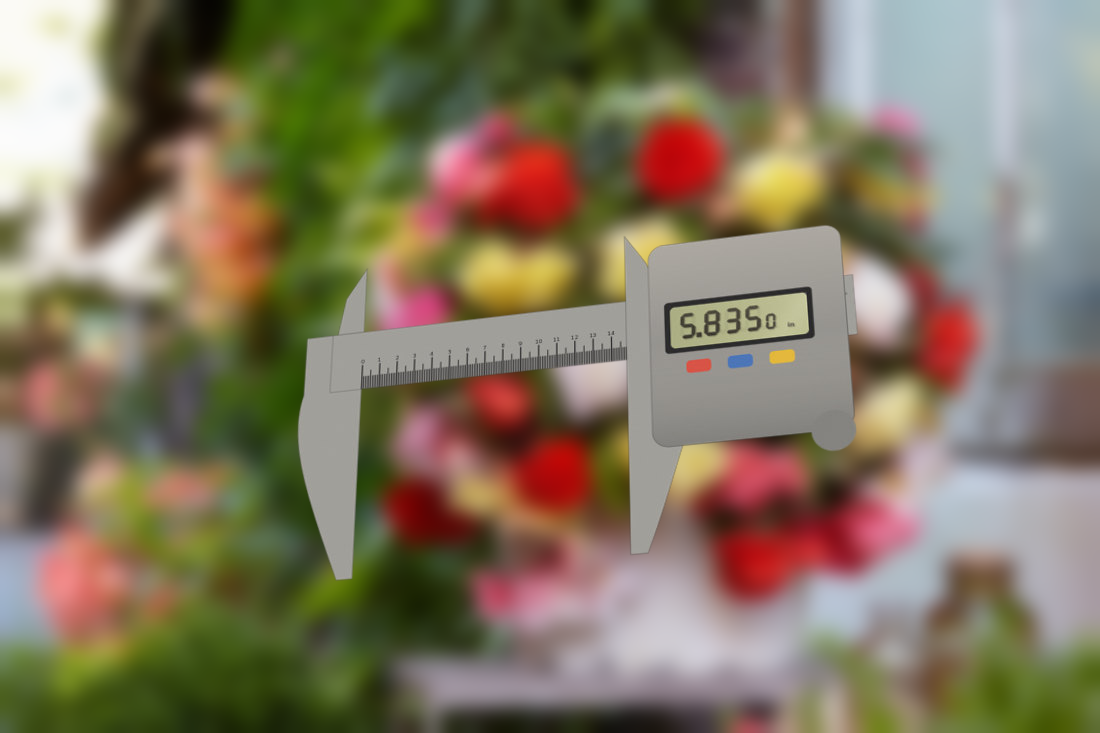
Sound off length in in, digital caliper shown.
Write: 5.8350 in
